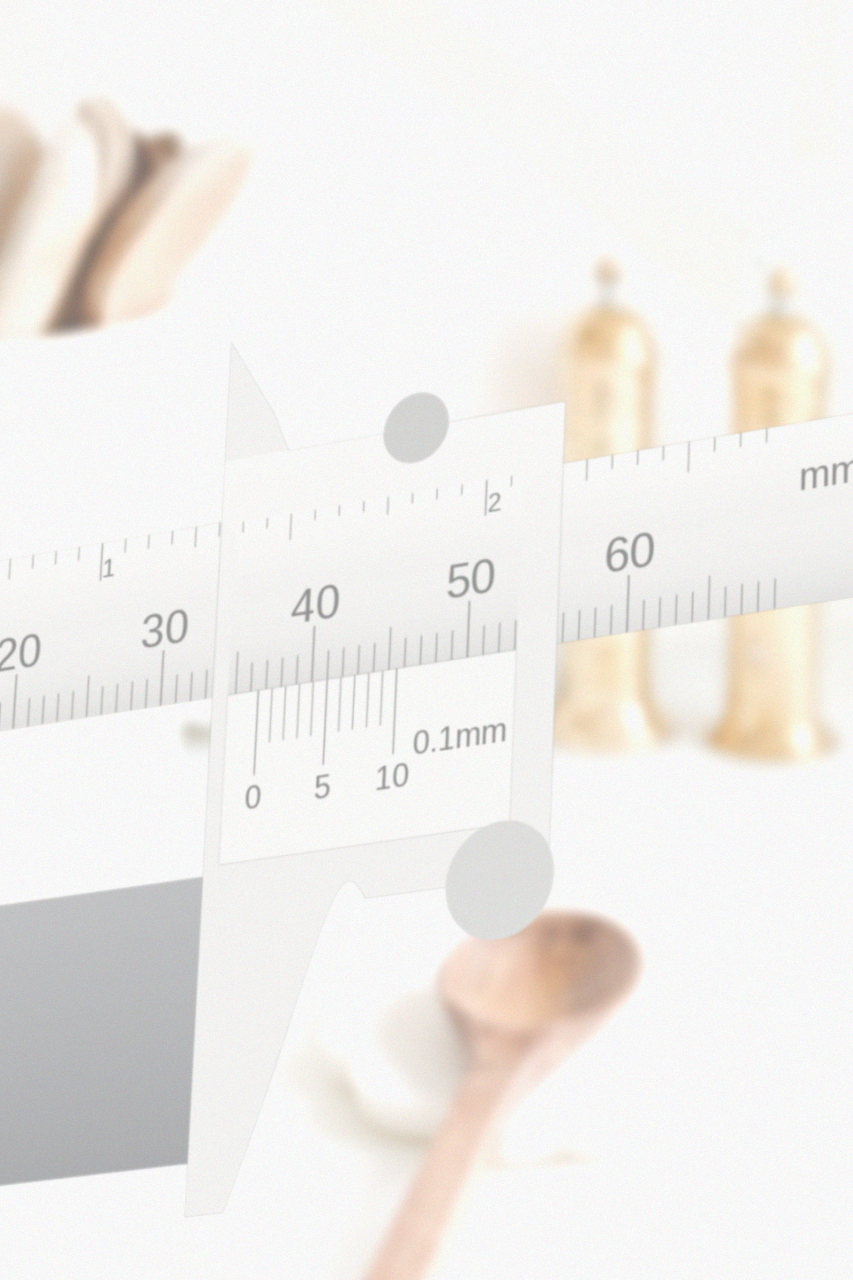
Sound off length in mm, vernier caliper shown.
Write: 36.5 mm
